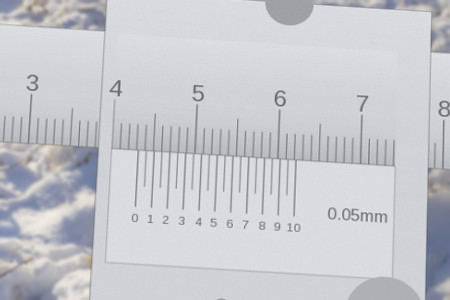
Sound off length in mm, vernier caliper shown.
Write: 43.2 mm
